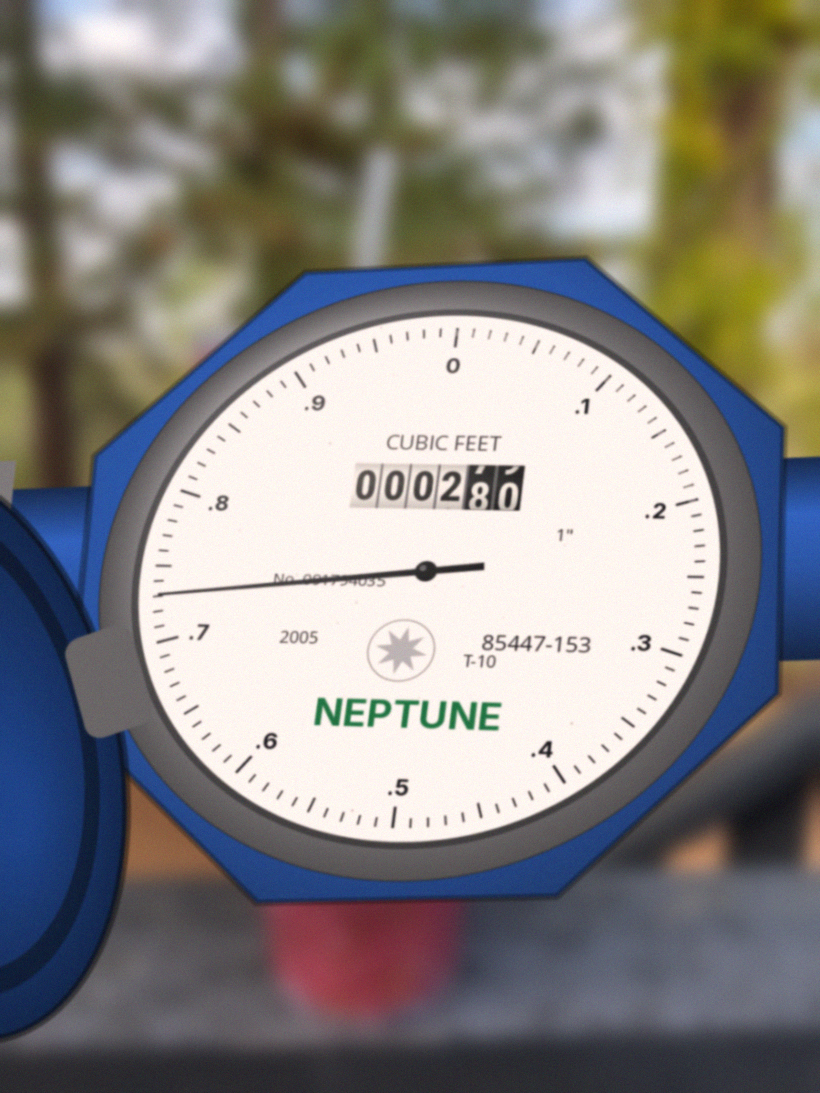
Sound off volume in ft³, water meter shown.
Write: 279.73 ft³
